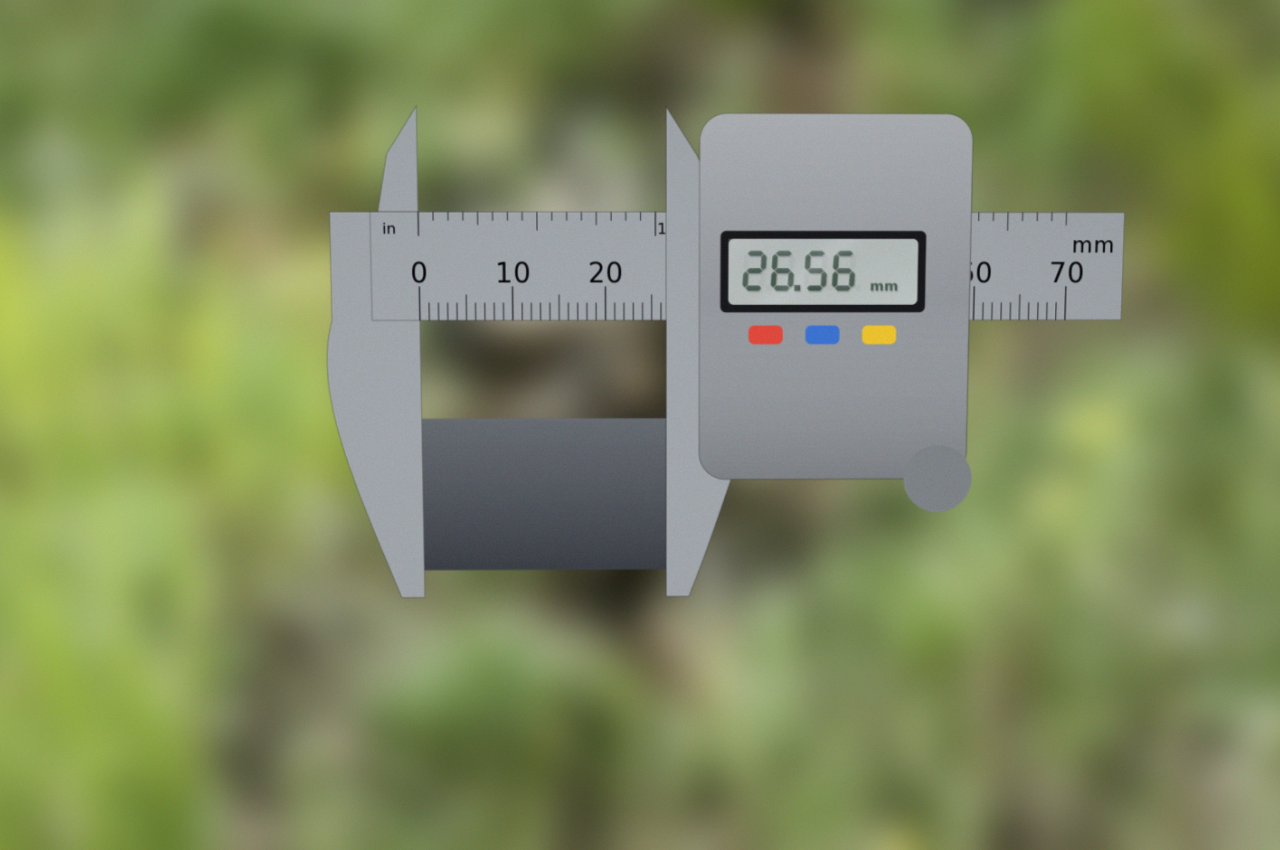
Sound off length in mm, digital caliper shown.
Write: 26.56 mm
